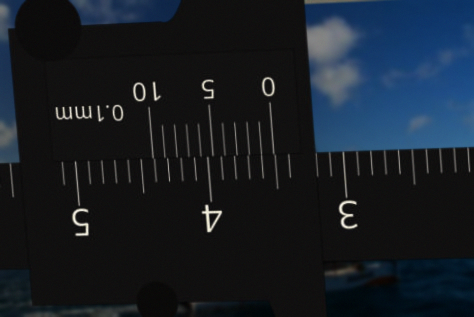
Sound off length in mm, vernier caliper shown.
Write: 35.1 mm
